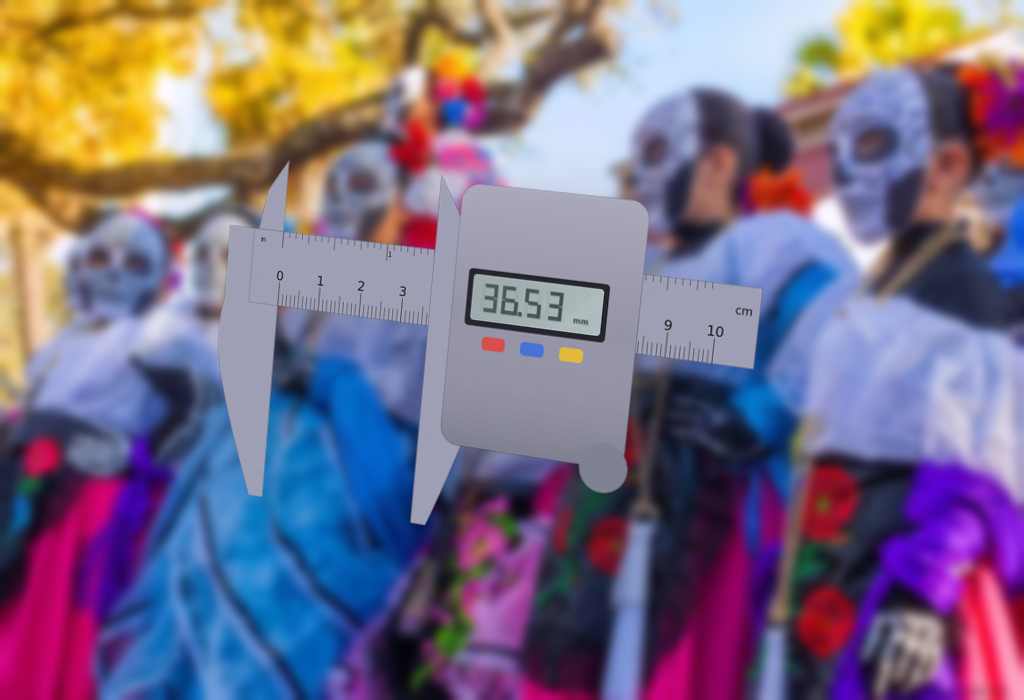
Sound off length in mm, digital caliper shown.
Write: 36.53 mm
